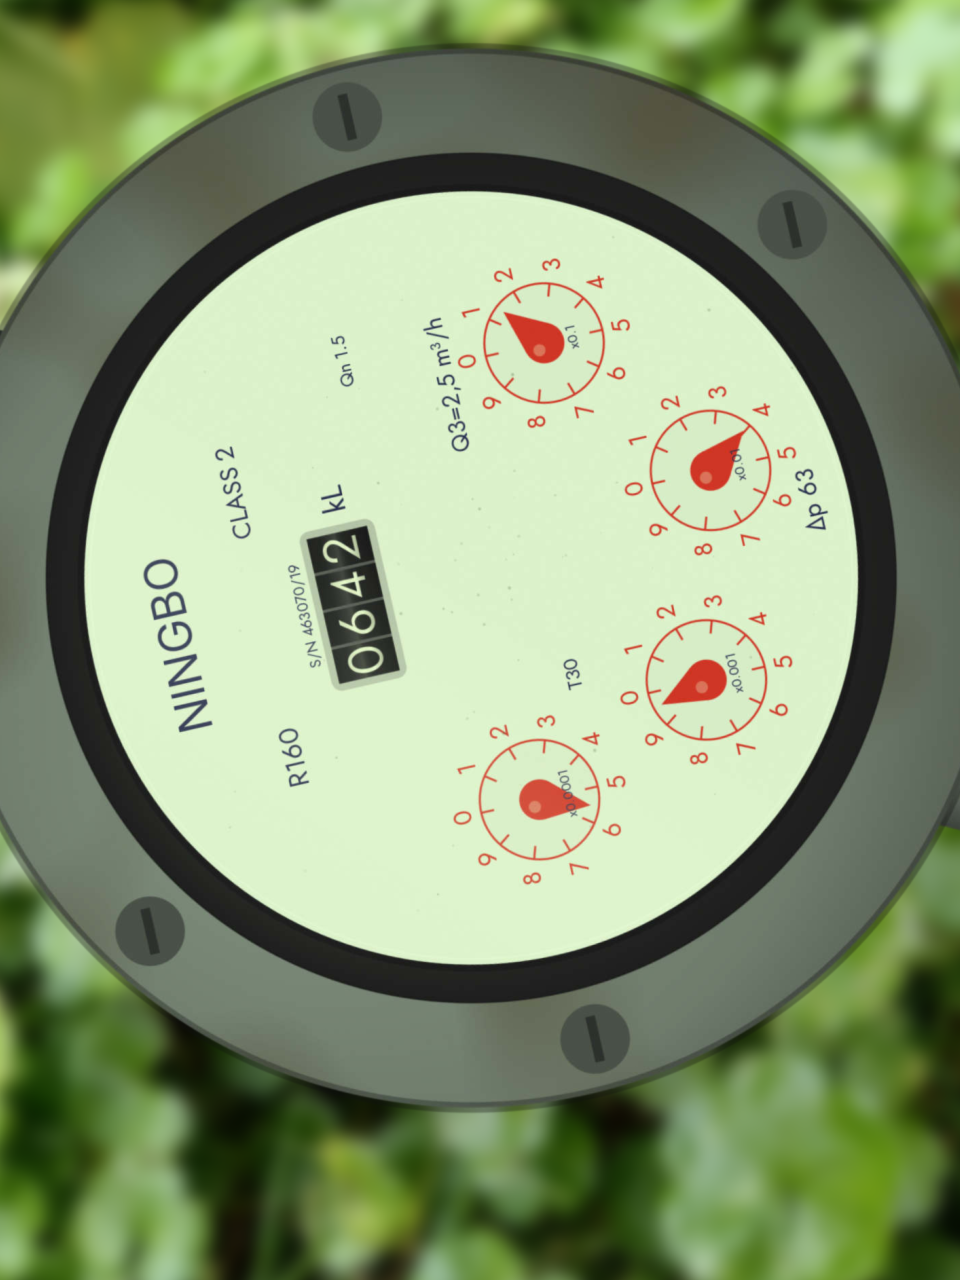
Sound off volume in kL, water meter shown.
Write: 642.1395 kL
